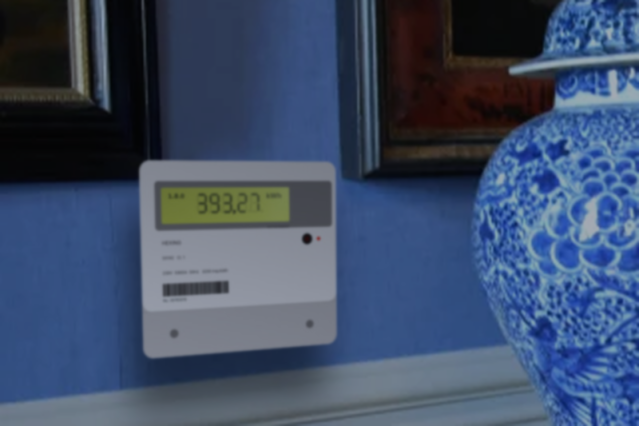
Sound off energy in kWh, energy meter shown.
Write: 393.27 kWh
